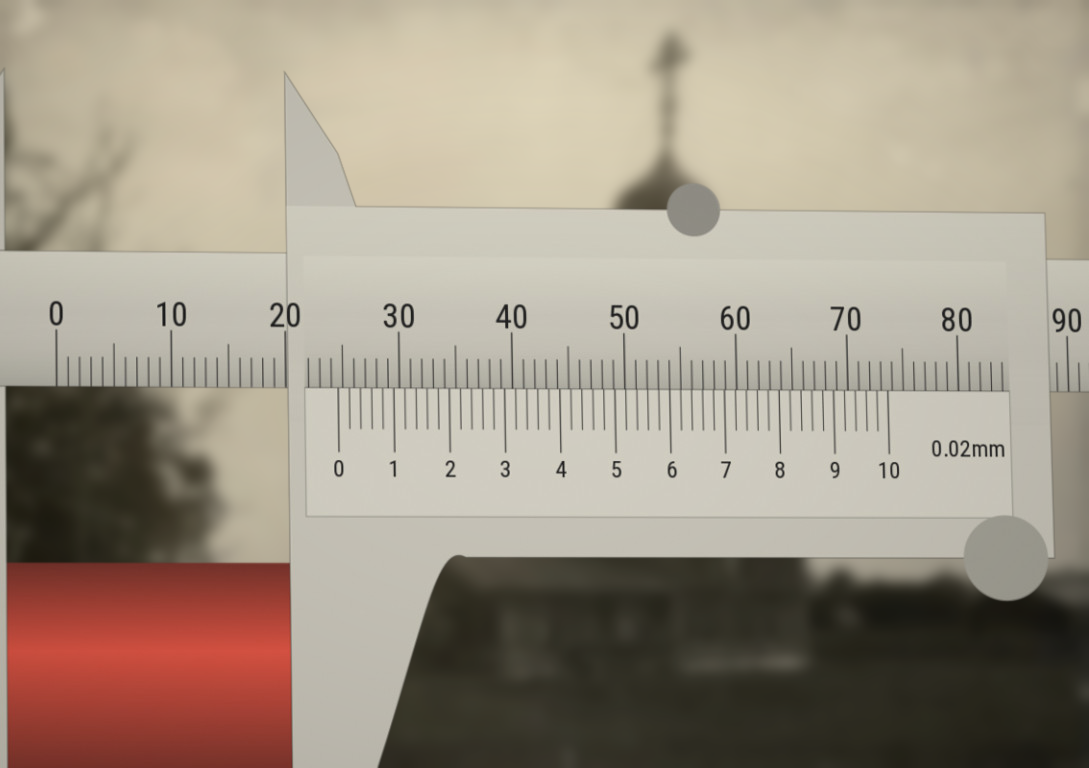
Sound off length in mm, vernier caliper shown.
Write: 24.6 mm
